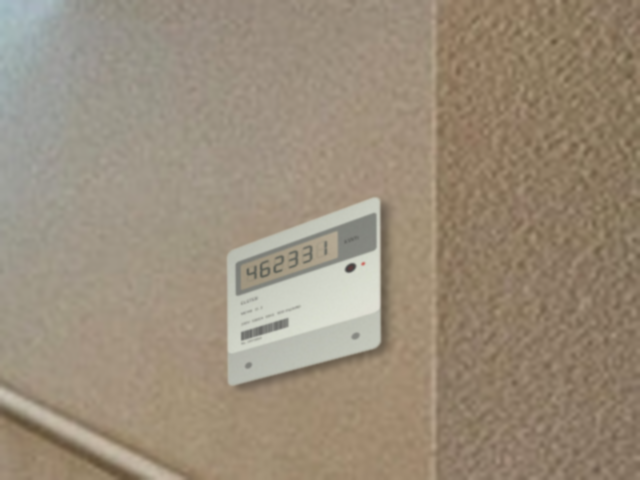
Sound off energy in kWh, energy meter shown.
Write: 462331 kWh
